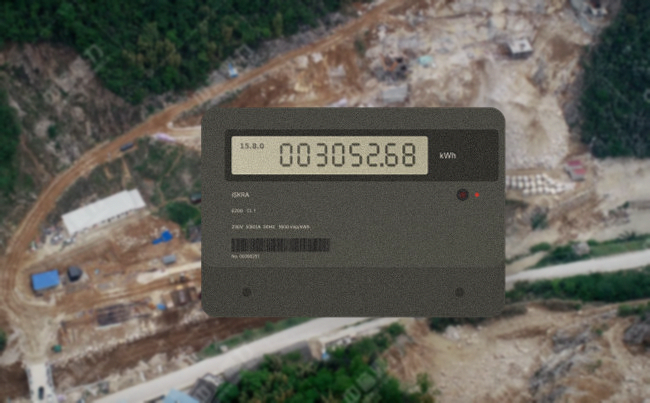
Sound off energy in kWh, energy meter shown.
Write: 3052.68 kWh
